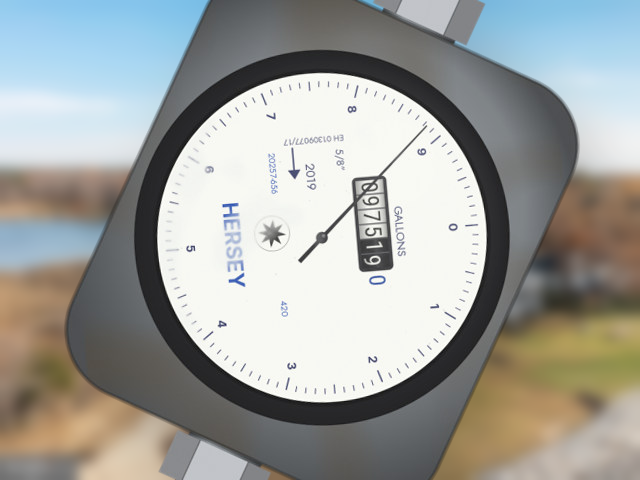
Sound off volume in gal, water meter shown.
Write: 975188.8 gal
